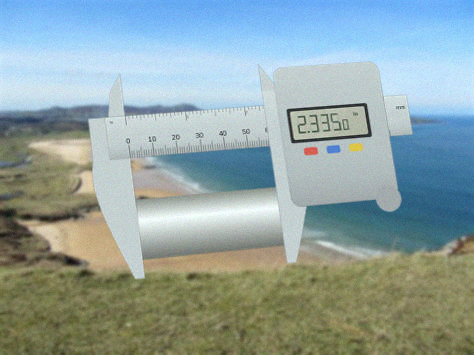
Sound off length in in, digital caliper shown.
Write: 2.3350 in
